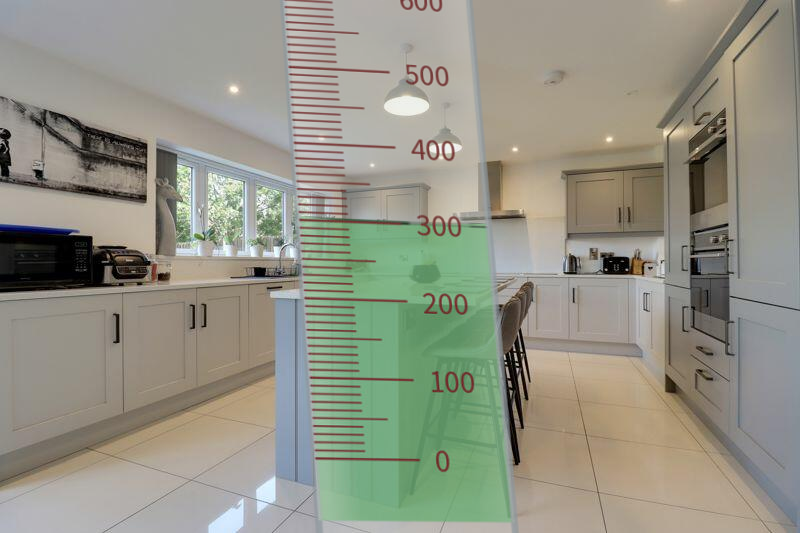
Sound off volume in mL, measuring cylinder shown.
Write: 300 mL
